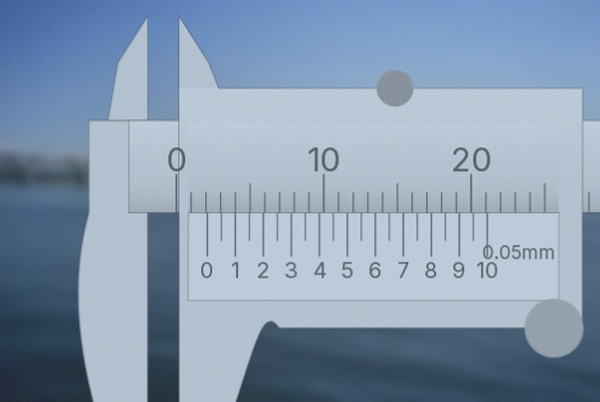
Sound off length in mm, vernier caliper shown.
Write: 2.1 mm
